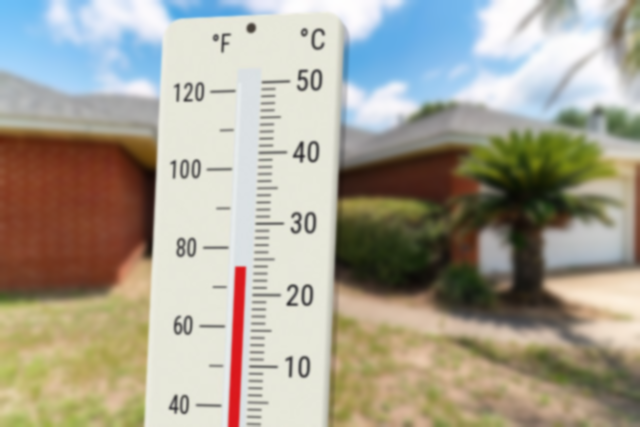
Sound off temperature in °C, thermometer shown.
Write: 24 °C
